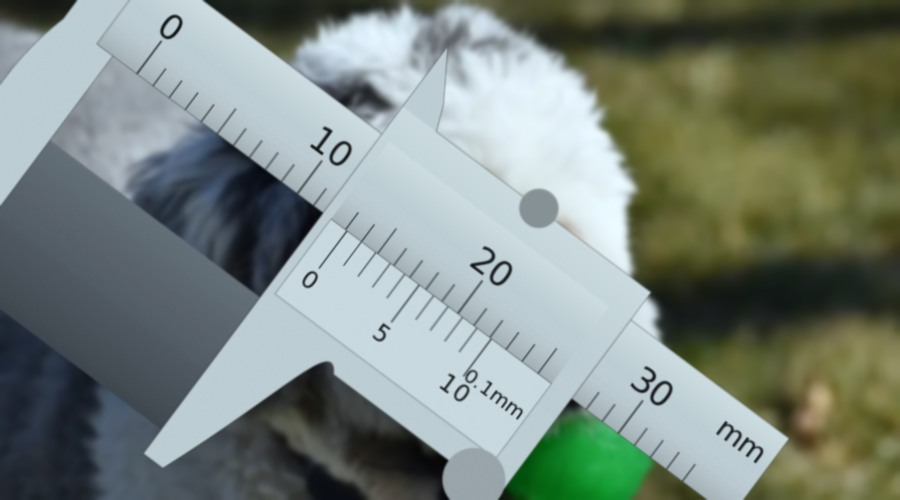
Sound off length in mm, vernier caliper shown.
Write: 13.1 mm
